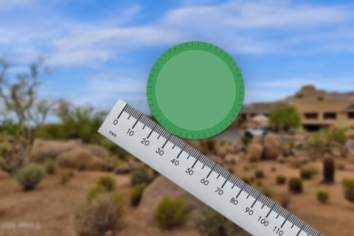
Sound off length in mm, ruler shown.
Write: 55 mm
